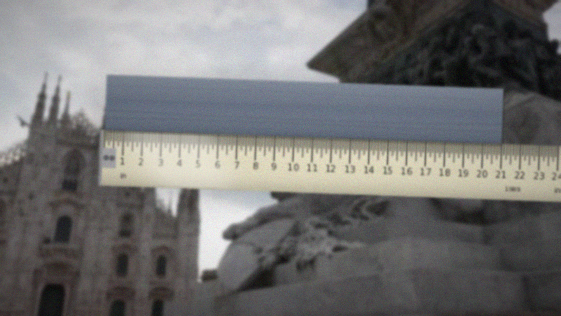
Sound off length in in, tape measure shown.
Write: 21 in
